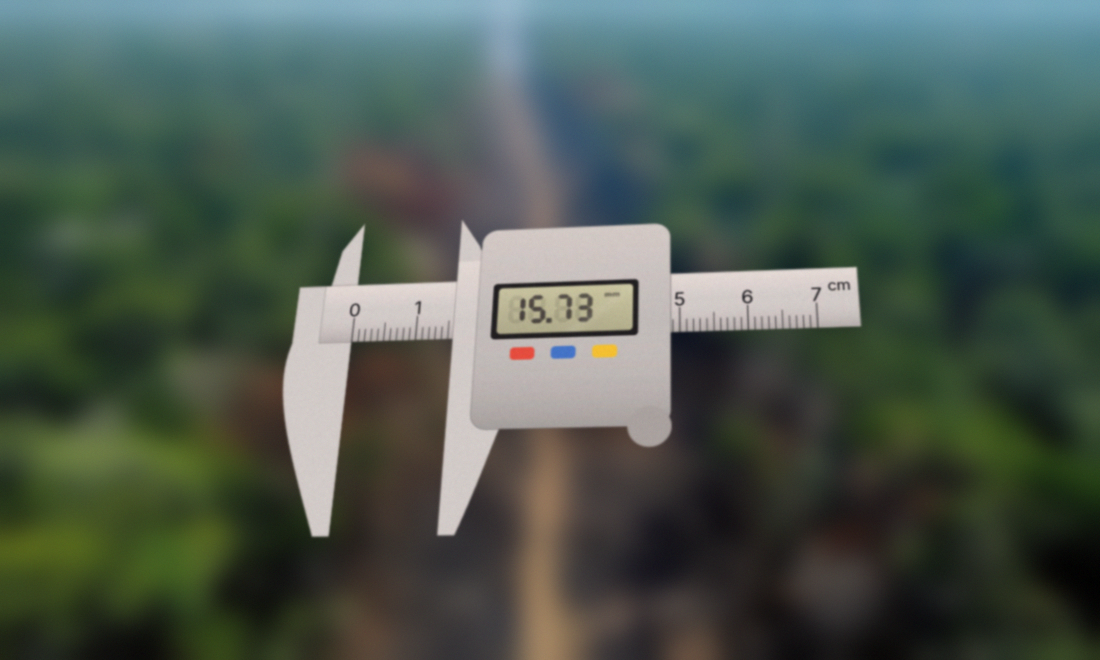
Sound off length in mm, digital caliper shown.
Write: 15.73 mm
